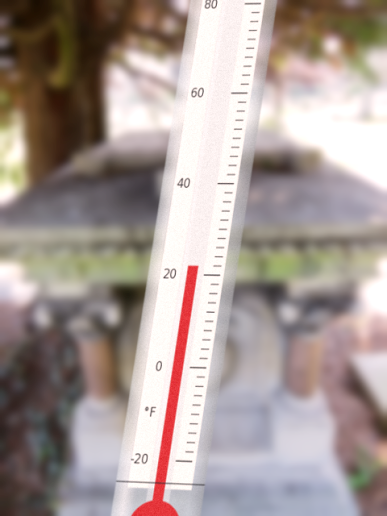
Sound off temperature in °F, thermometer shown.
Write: 22 °F
